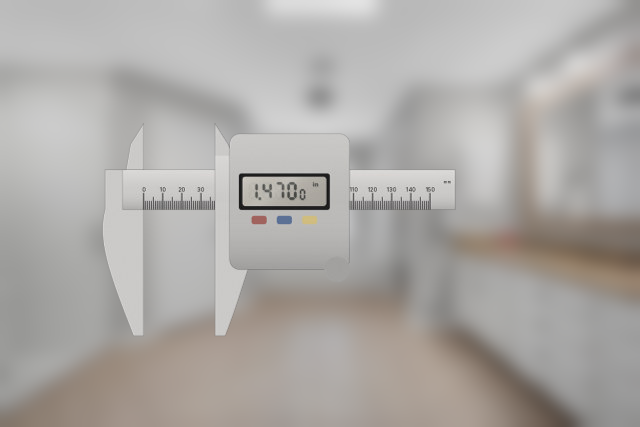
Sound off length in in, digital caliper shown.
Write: 1.4700 in
